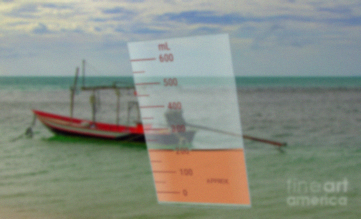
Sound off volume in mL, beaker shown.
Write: 200 mL
